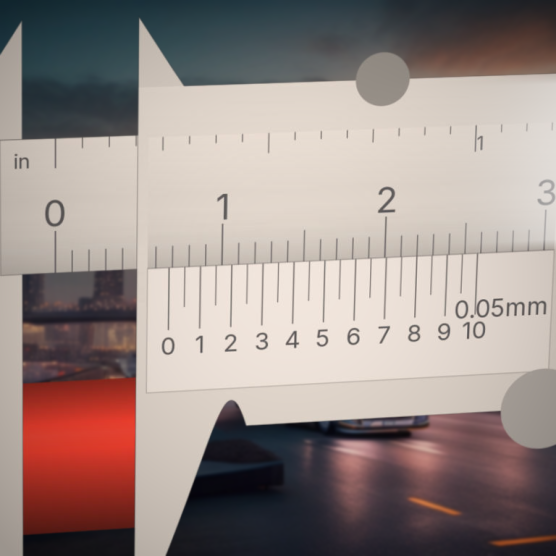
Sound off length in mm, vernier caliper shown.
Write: 6.8 mm
